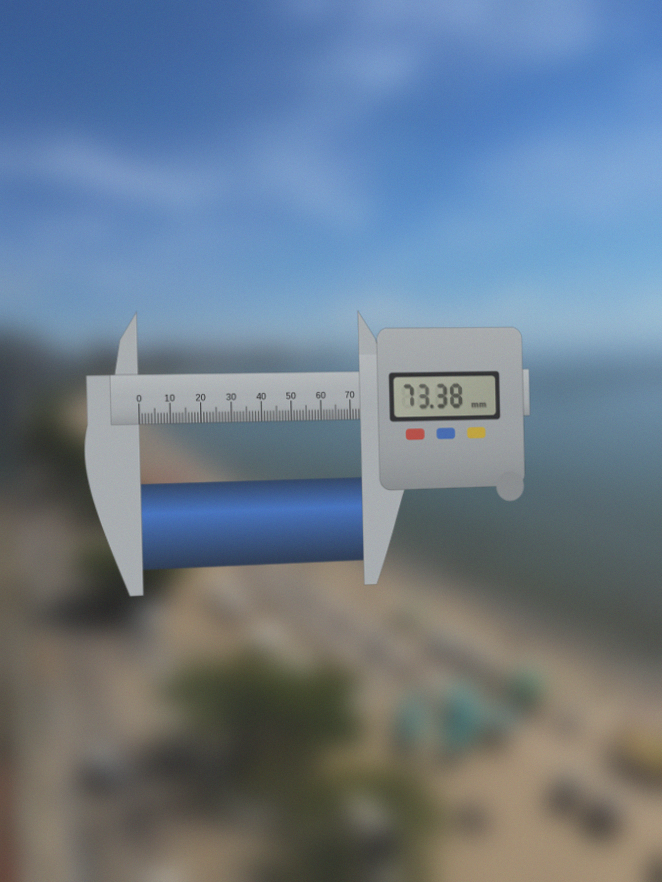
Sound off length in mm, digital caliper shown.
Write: 73.38 mm
